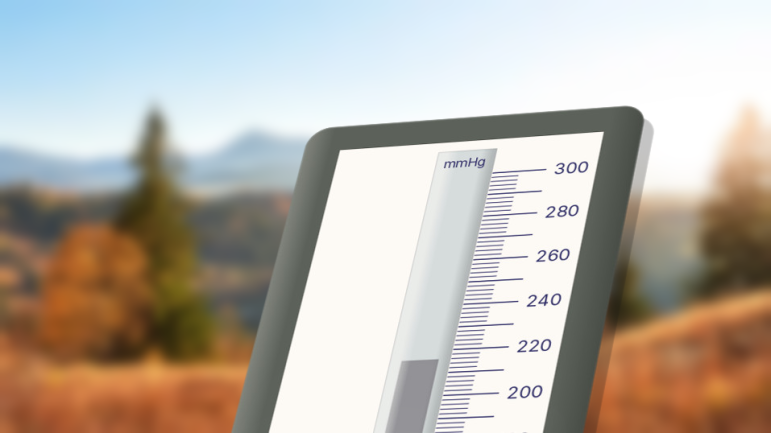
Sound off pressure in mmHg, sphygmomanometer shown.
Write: 216 mmHg
